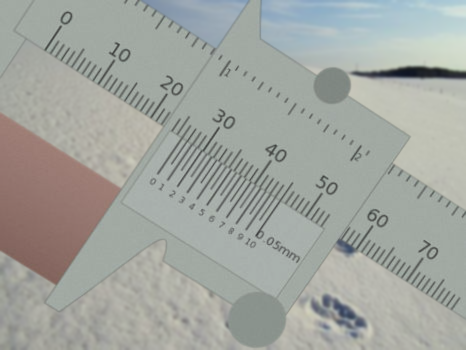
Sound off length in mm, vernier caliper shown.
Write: 26.0 mm
